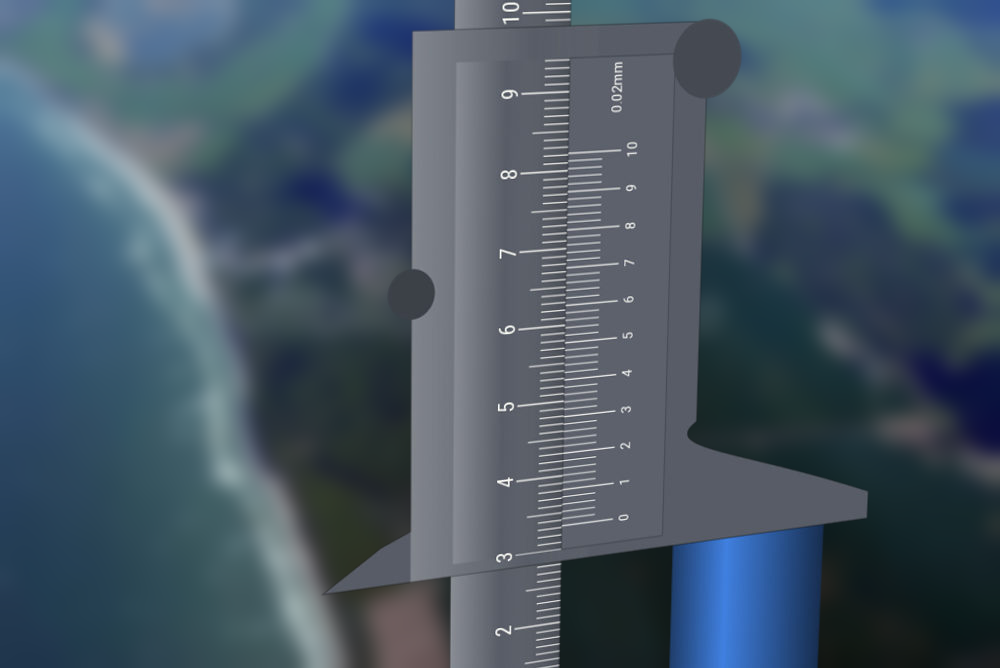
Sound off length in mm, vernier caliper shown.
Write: 33.2 mm
